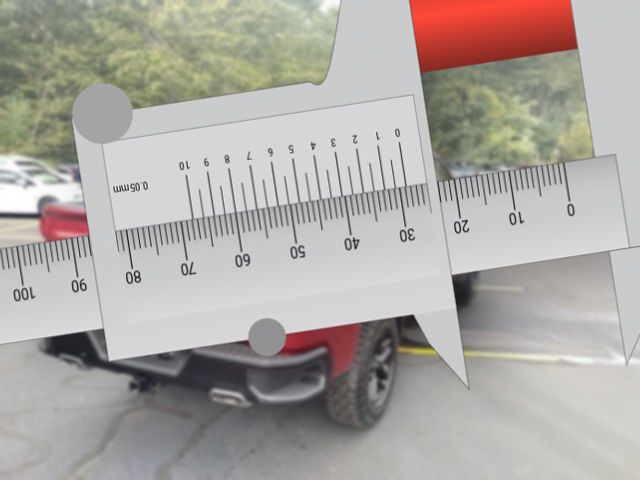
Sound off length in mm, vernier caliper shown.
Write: 28.8 mm
